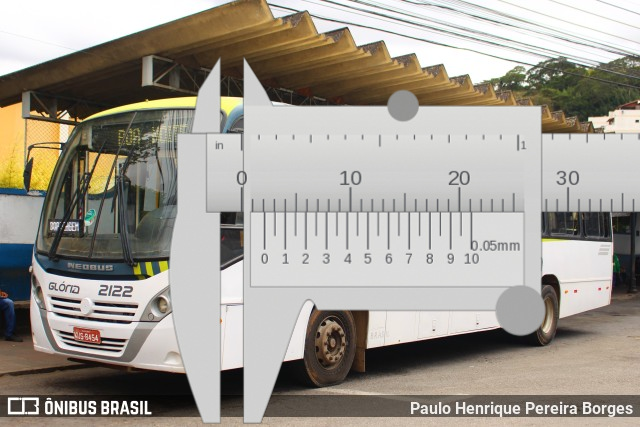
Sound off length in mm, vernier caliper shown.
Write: 2.1 mm
